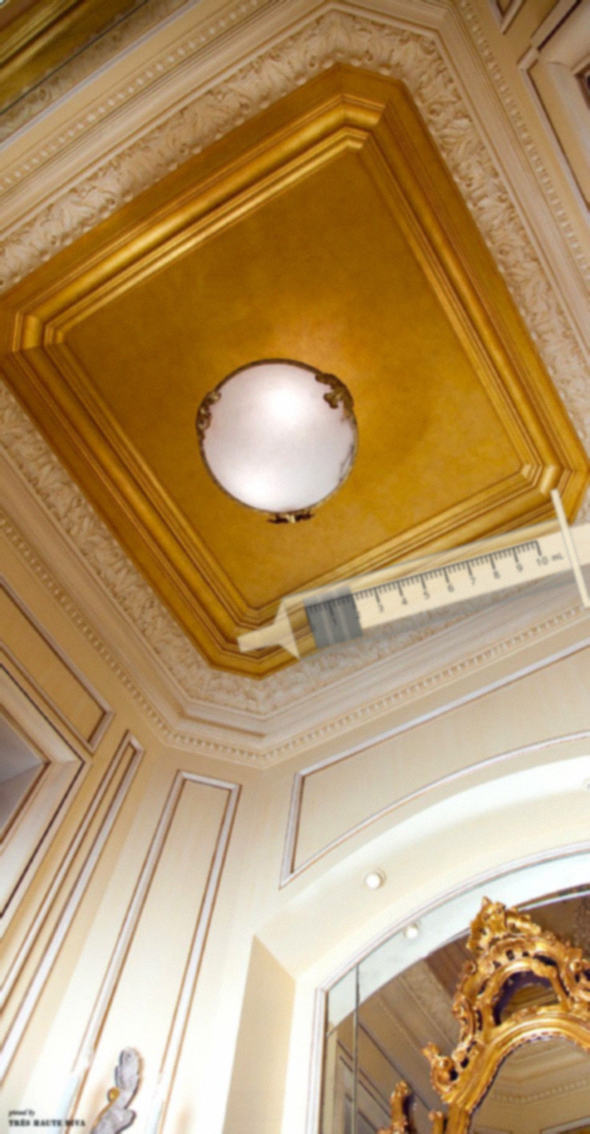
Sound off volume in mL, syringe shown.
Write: 0 mL
